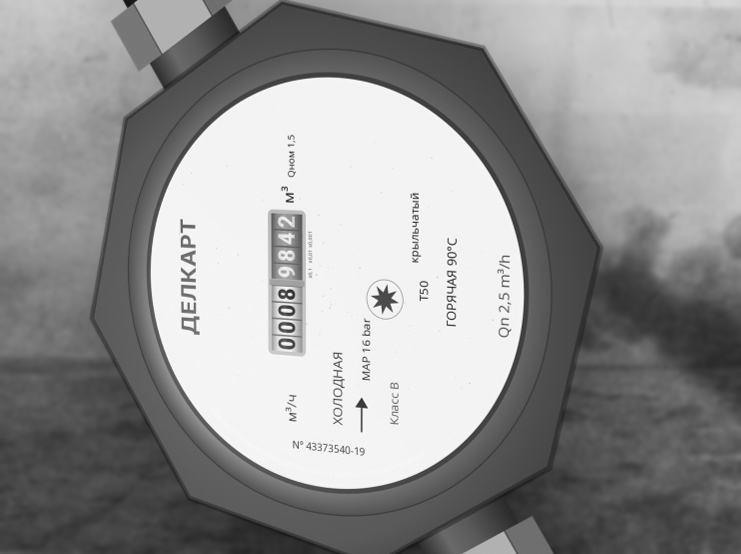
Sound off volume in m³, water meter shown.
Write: 8.9842 m³
